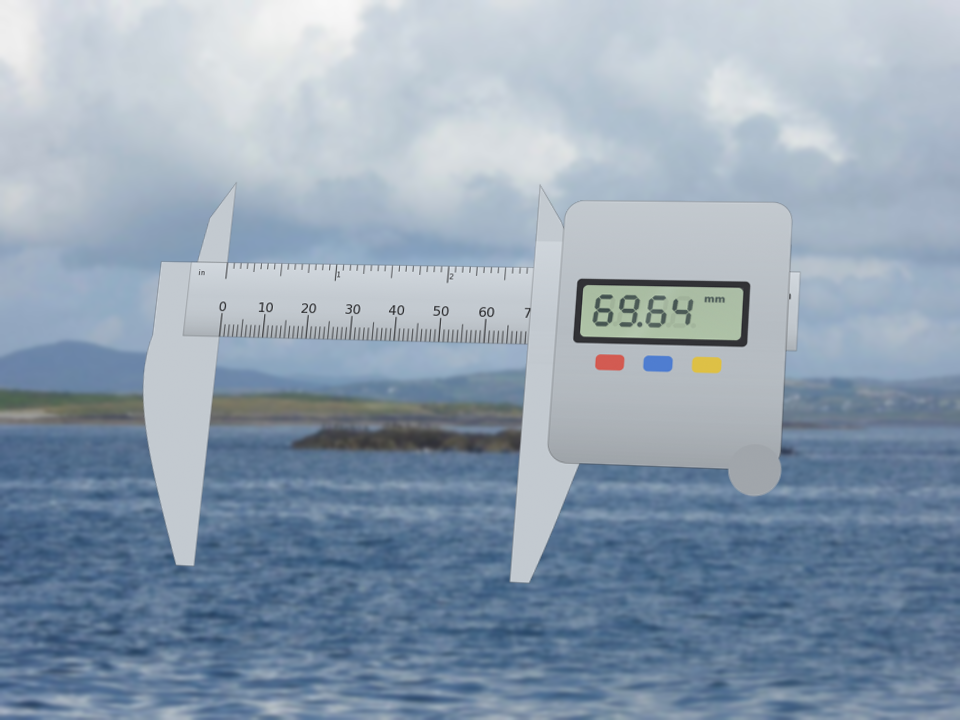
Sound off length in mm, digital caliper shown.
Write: 69.64 mm
